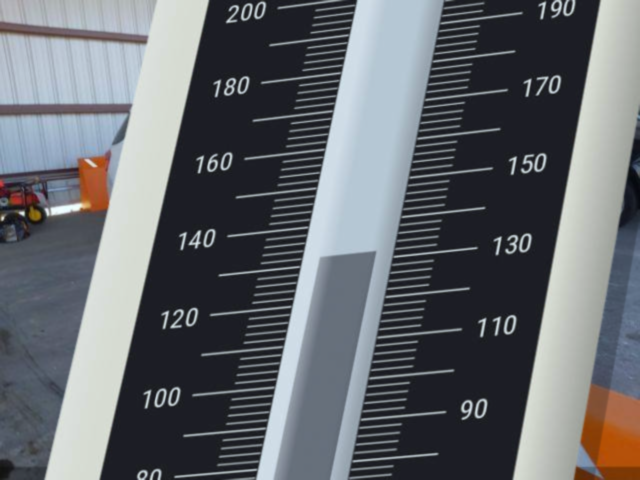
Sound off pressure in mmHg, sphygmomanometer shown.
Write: 132 mmHg
